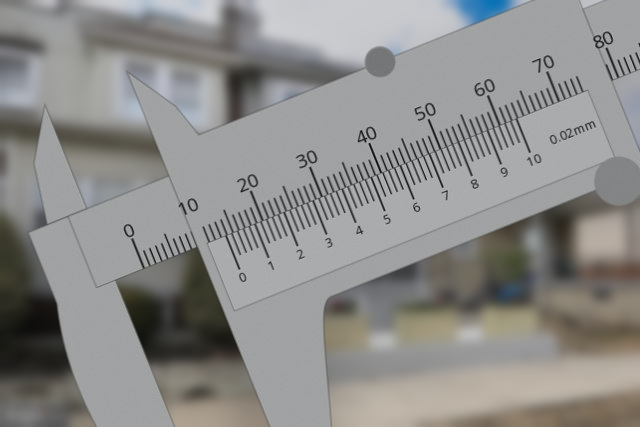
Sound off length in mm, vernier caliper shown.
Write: 13.8 mm
